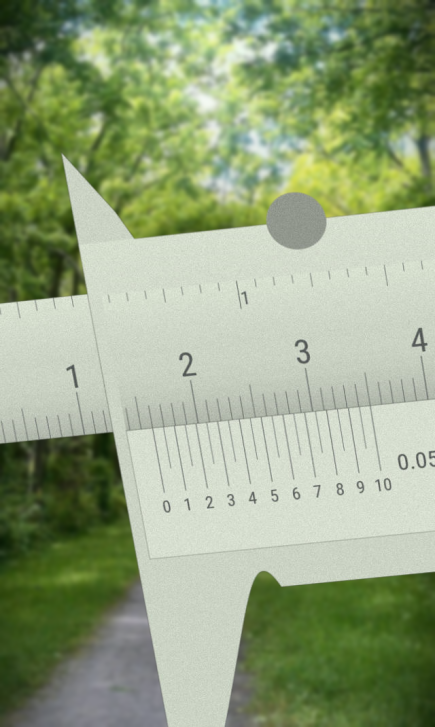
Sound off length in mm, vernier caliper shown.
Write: 16.0 mm
